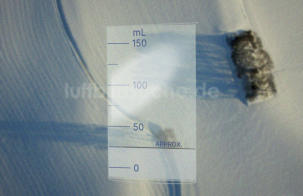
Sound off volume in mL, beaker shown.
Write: 25 mL
